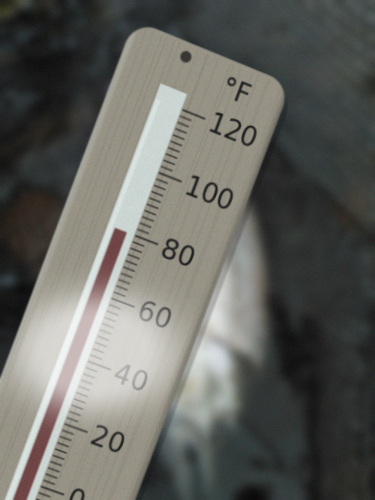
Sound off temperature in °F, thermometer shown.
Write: 80 °F
